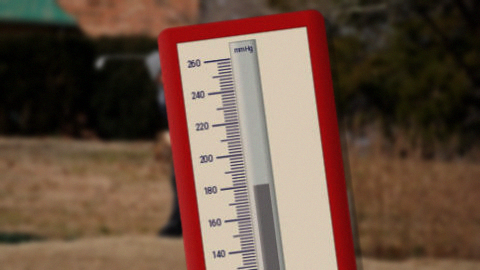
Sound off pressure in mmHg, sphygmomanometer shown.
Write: 180 mmHg
